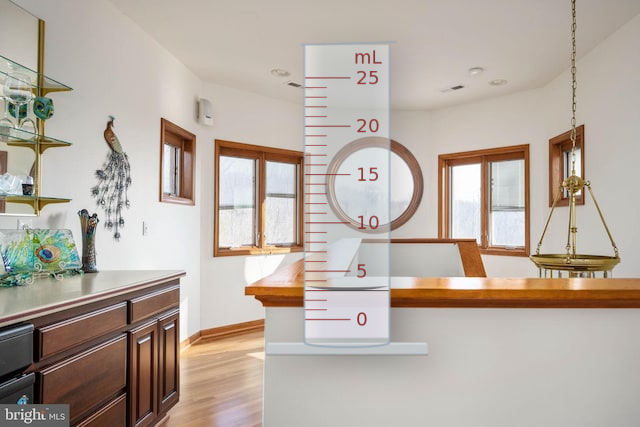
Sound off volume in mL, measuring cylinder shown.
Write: 3 mL
